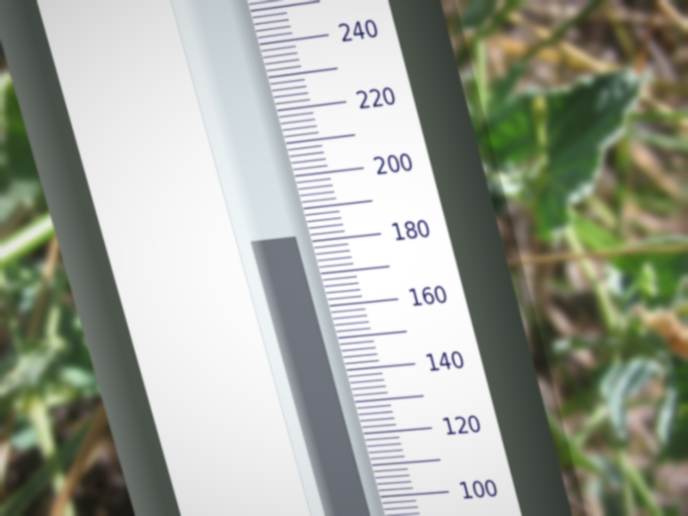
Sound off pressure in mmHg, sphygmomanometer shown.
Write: 182 mmHg
